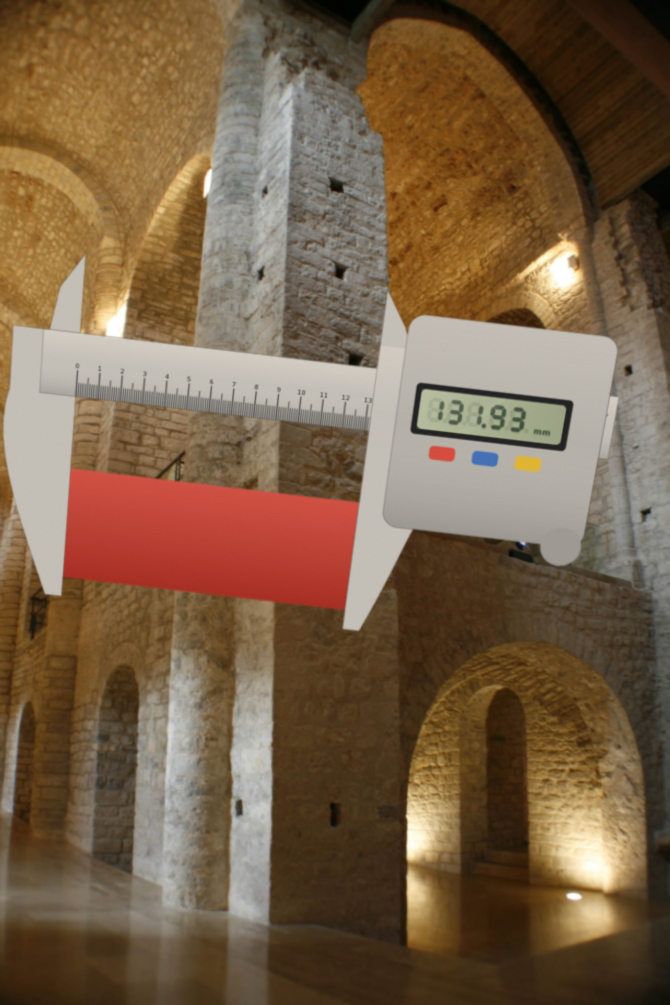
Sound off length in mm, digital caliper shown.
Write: 131.93 mm
